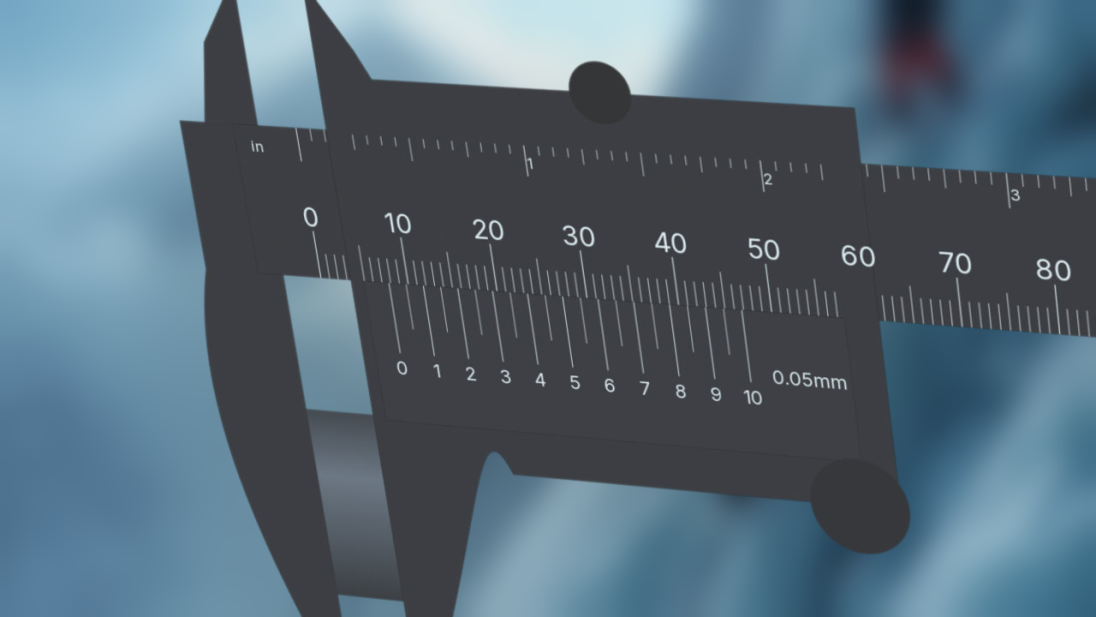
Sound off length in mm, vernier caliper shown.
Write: 7.8 mm
